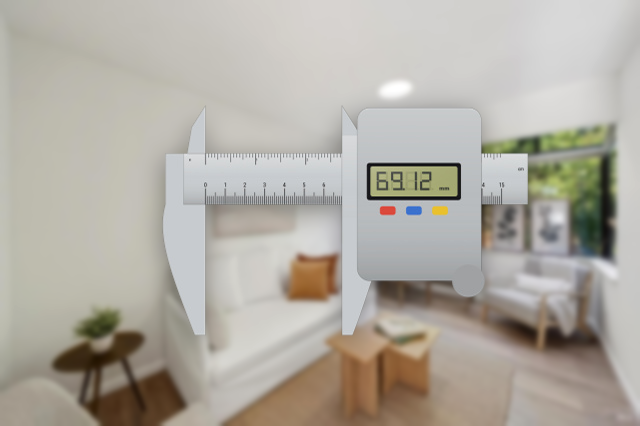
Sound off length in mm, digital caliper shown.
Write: 69.12 mm
